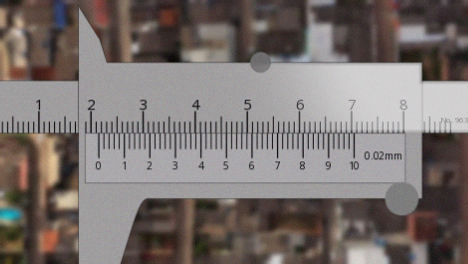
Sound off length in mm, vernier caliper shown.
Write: 21.5 mm
